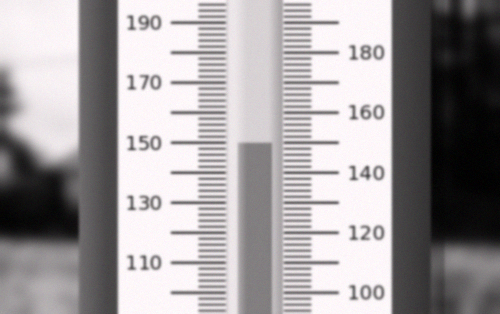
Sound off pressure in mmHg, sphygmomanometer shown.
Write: 150 mmHg
